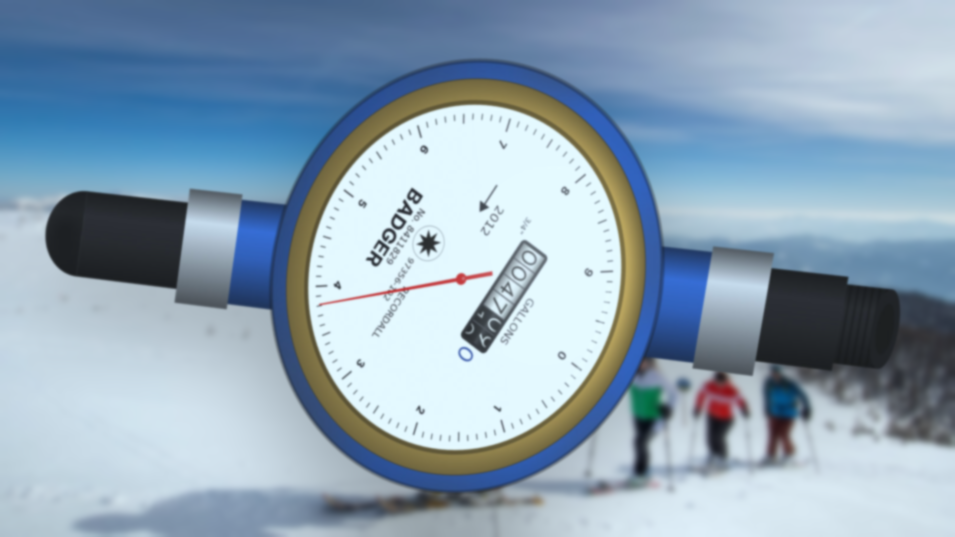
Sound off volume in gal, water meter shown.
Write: 47093.8 gal
